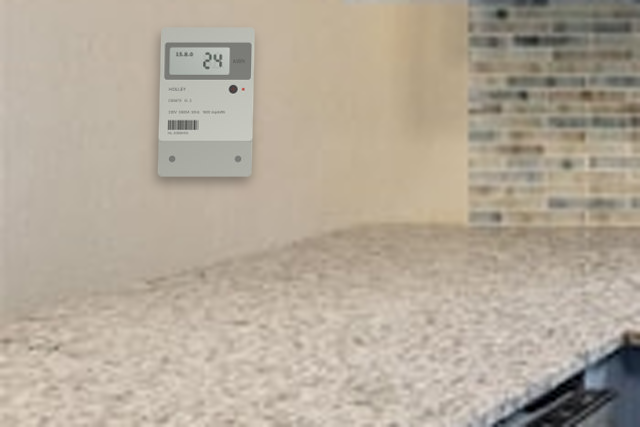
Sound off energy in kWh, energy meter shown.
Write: 24 kWh
